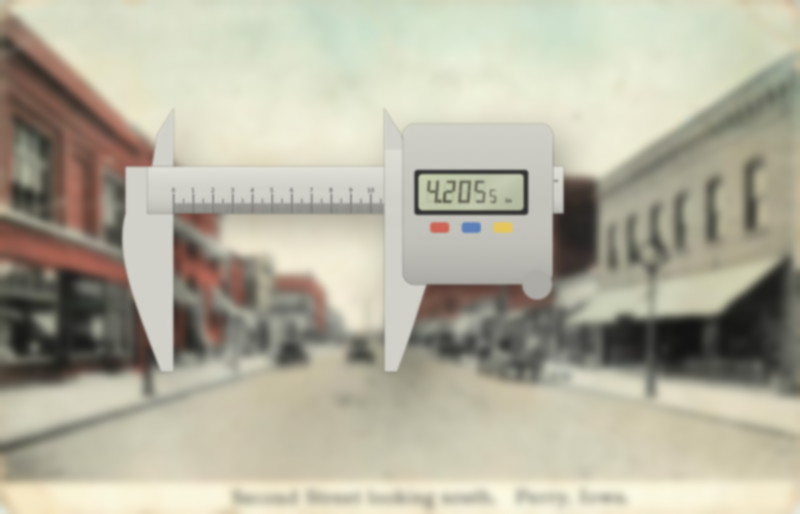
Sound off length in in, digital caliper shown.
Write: 4.2055 in
